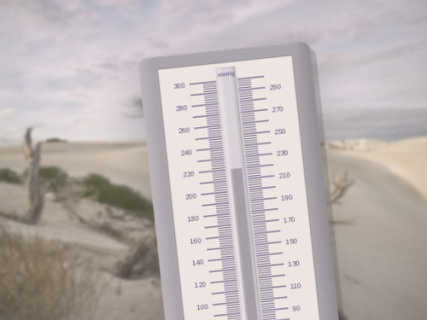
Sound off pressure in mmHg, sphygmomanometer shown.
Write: 220 mmHg
